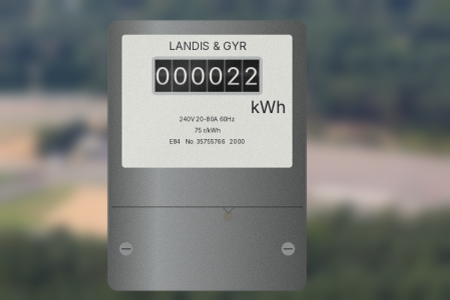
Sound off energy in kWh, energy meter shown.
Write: 22 kWh
